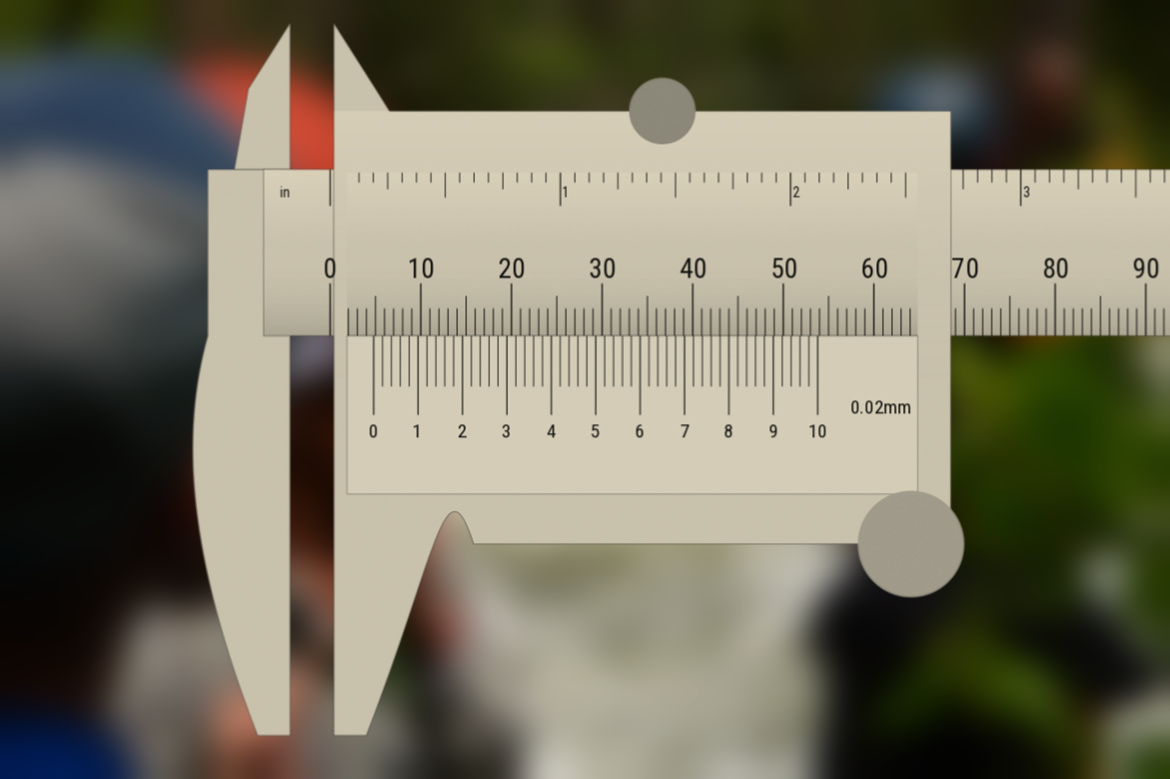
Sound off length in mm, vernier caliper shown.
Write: 4.8 mm
